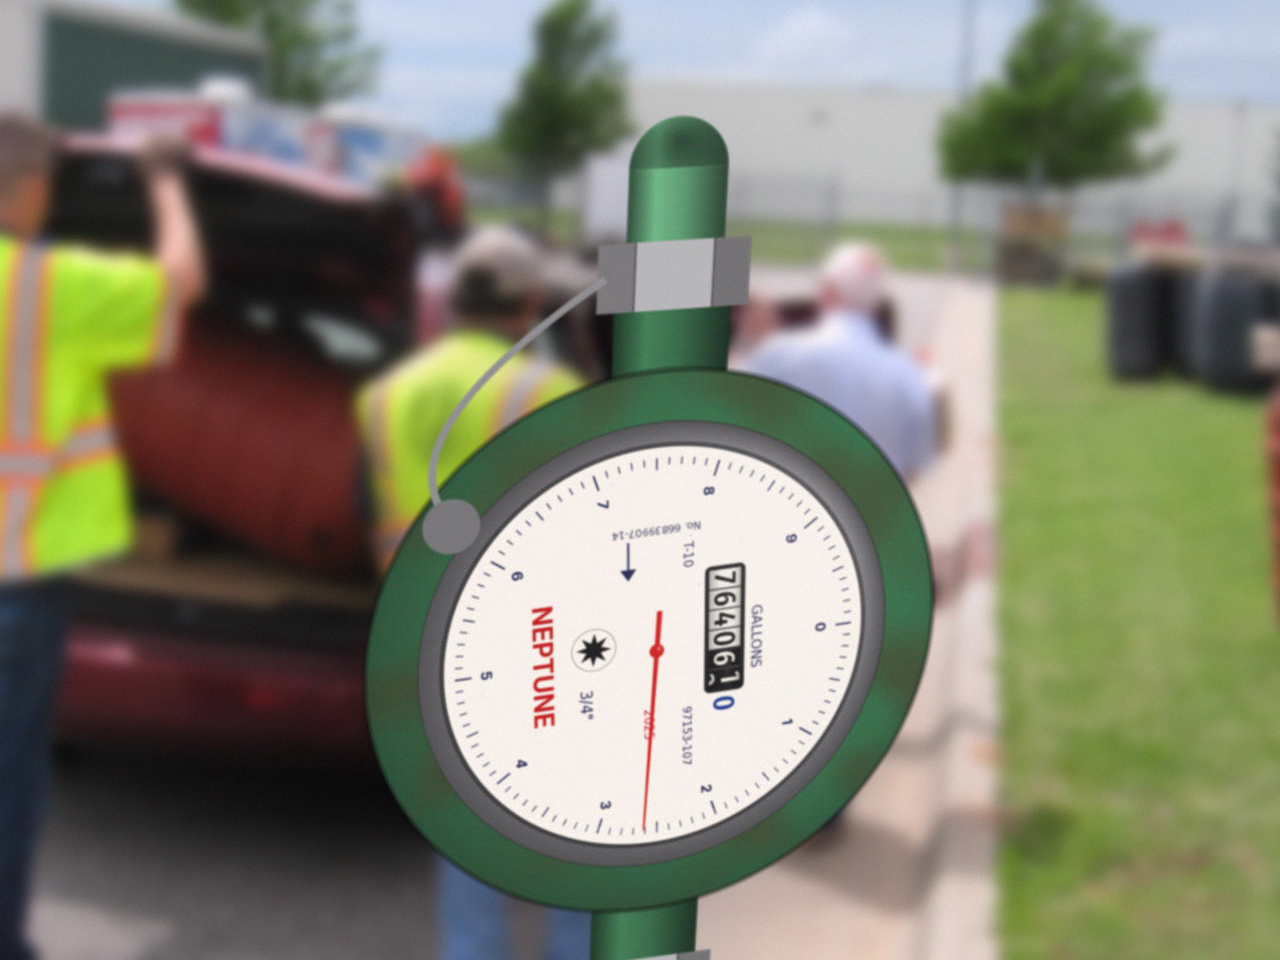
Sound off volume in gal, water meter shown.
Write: 7640612.6 gal
